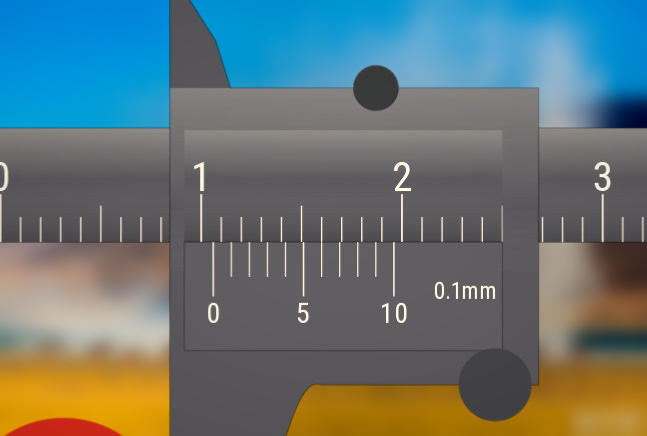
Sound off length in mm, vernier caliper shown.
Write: 10.6 mm
